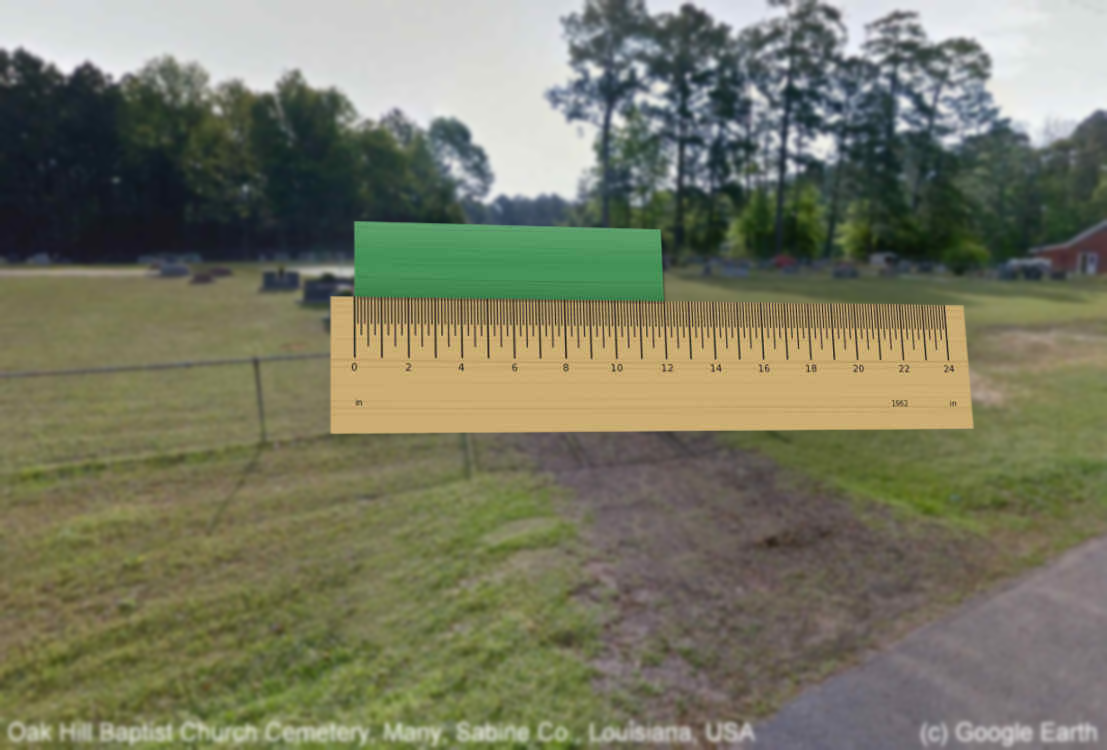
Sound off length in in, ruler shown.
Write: 12 in
